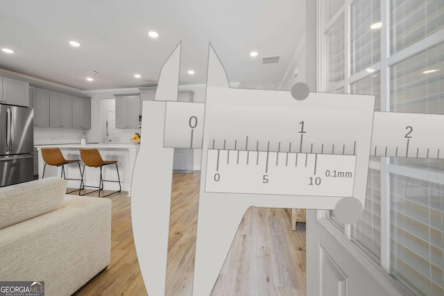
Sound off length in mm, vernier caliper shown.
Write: 2.5 mm
